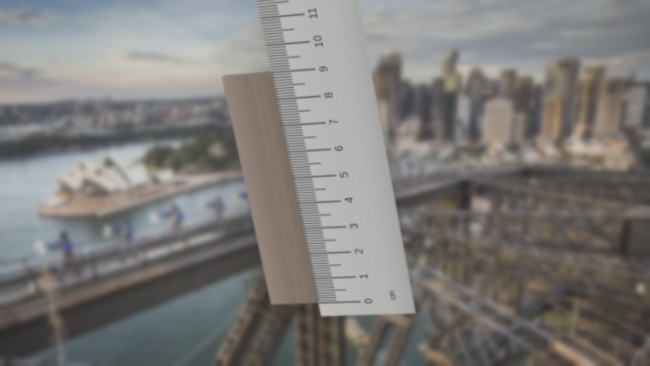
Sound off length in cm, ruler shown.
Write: 9 cm
